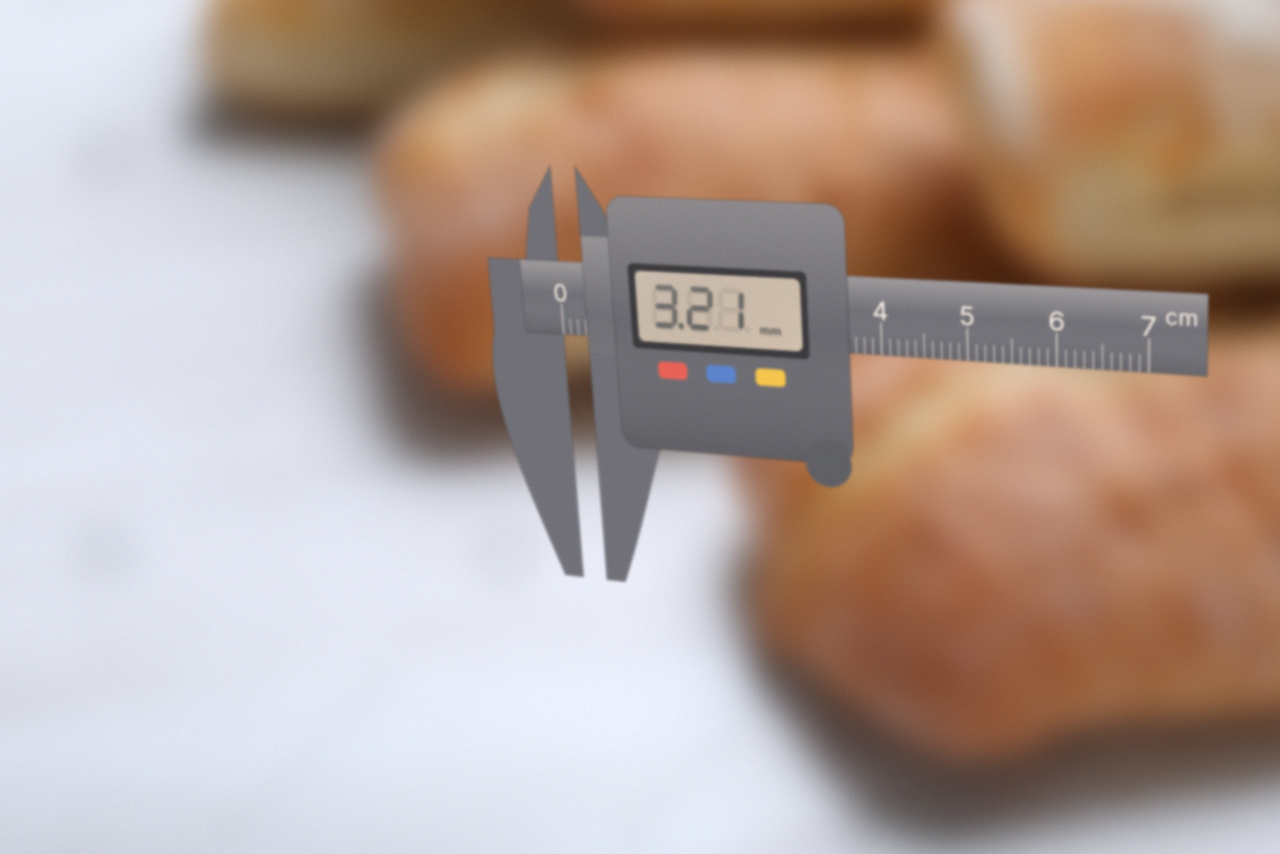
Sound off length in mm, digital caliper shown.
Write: 3.21 mm
